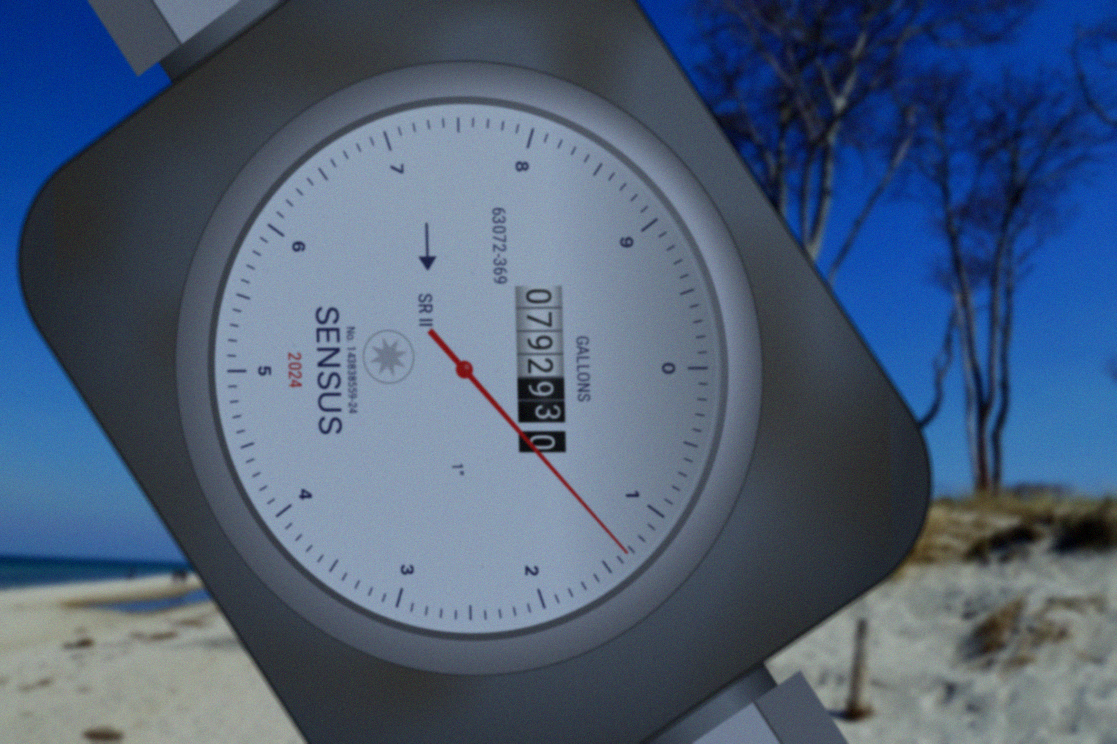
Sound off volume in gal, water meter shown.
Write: 792931.3 gal
